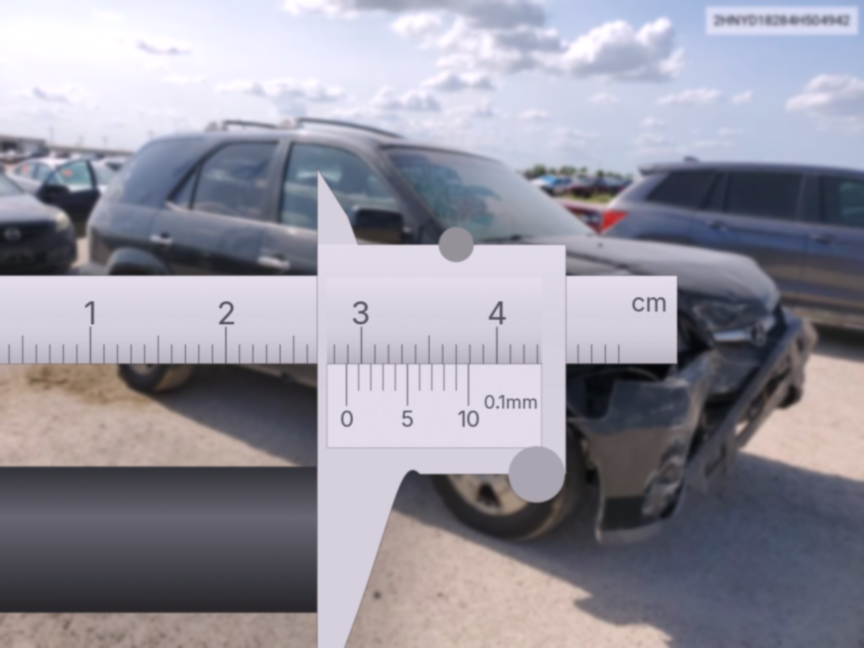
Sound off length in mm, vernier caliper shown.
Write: 28.9 mm
